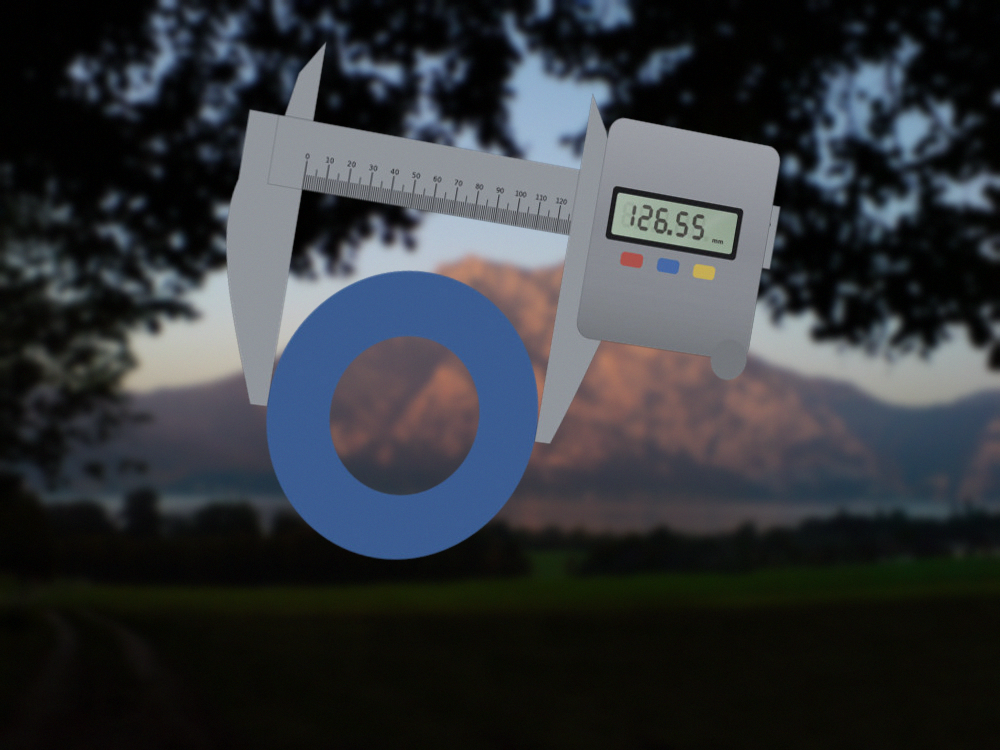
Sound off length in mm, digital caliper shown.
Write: 126.55 mm
